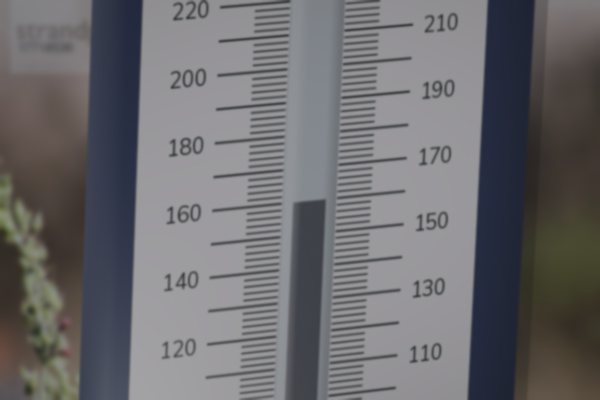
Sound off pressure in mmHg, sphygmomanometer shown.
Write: 160 mmHg
